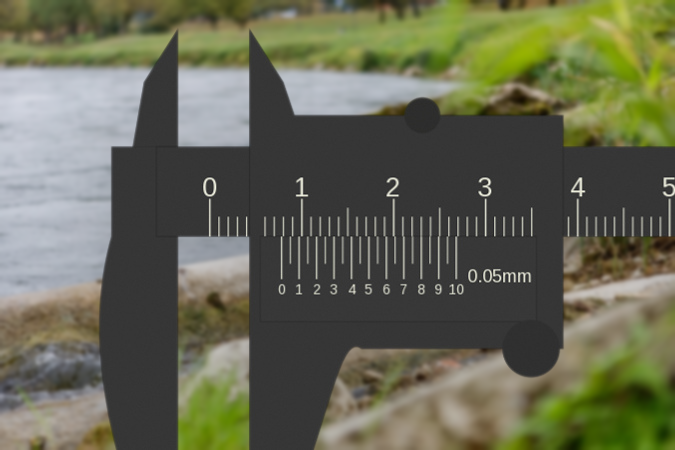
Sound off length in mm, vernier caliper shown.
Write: 7.8 mm
